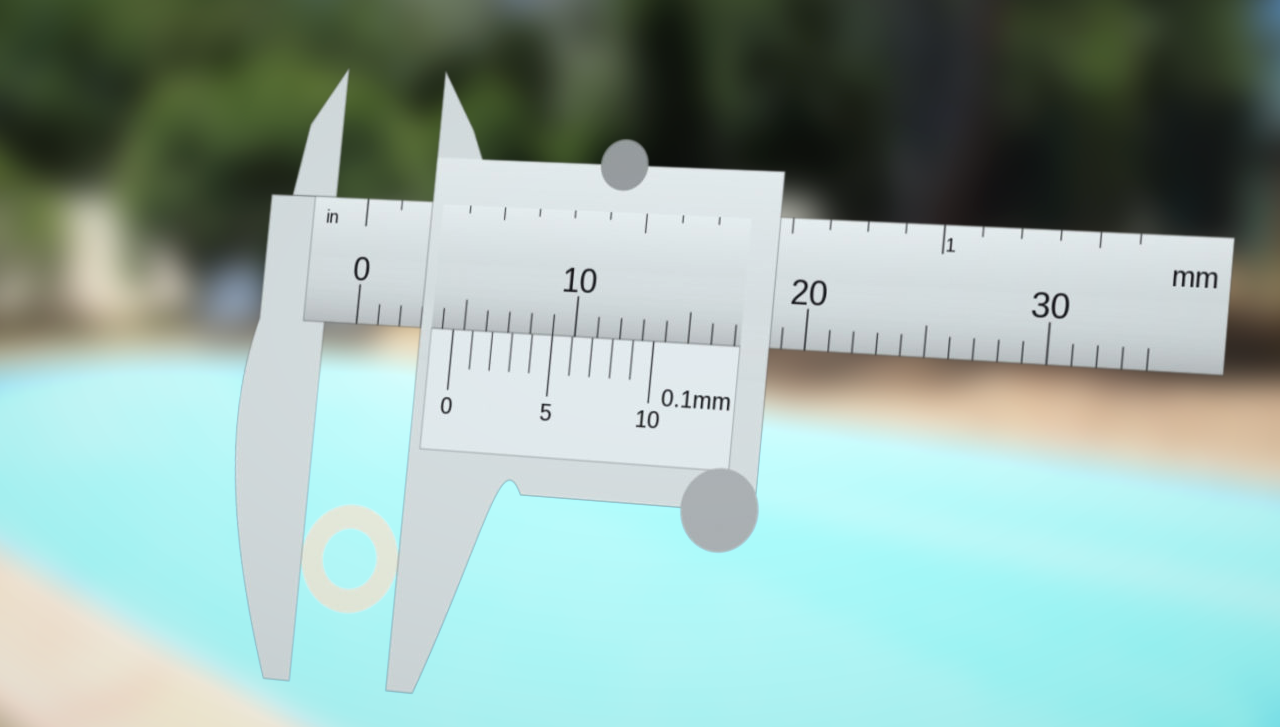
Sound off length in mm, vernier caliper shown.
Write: 4.5 mm
